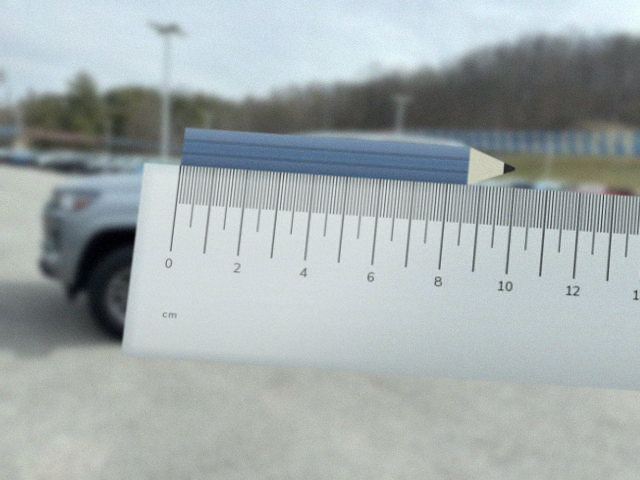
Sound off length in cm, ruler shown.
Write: 10 cm
